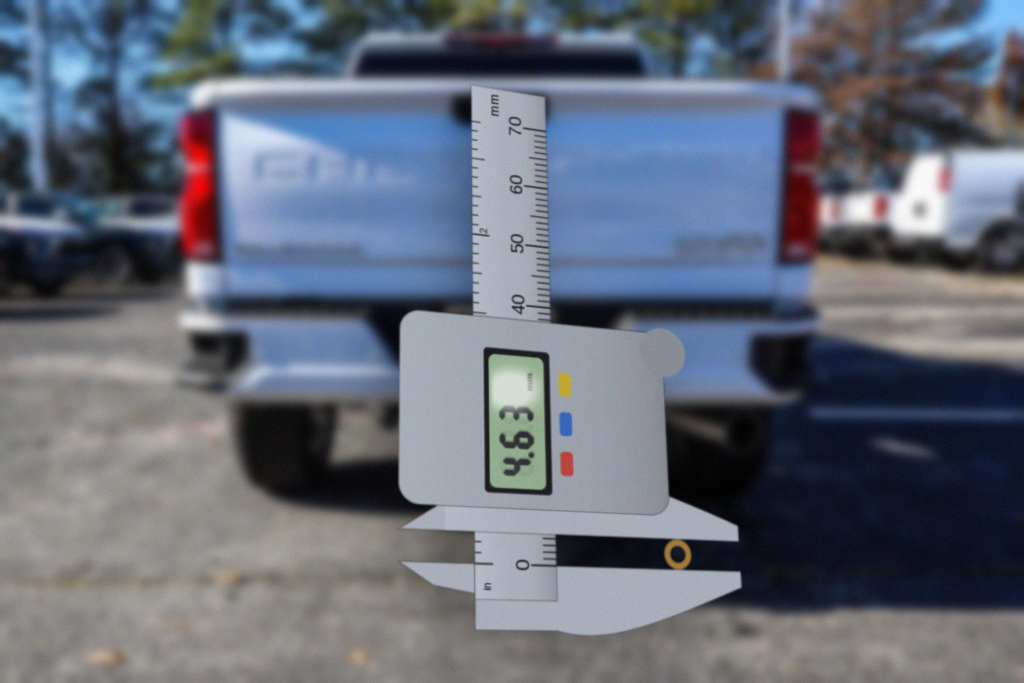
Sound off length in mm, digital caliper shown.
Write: 4.63 mm
